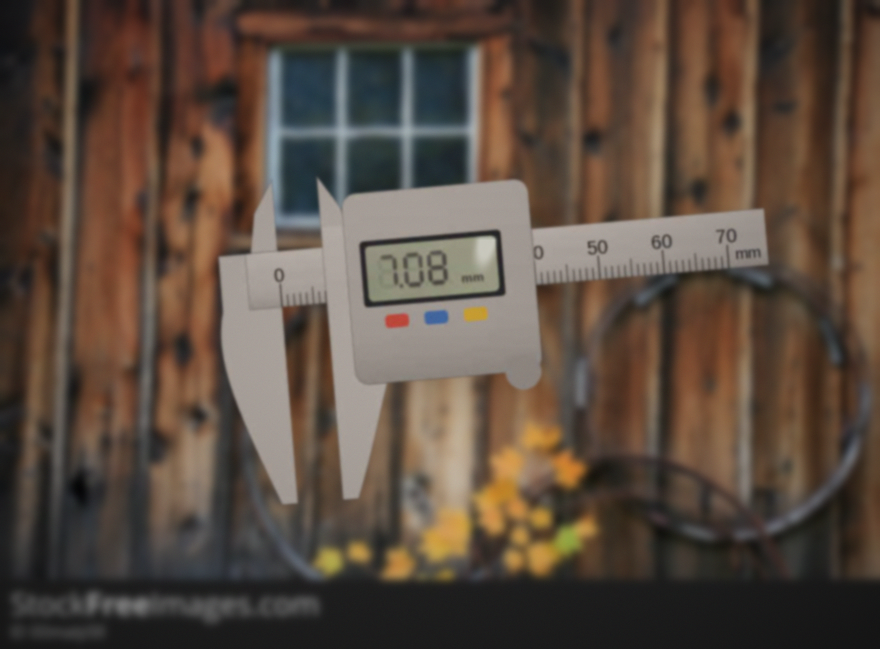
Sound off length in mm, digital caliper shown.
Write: 7.08 mm
